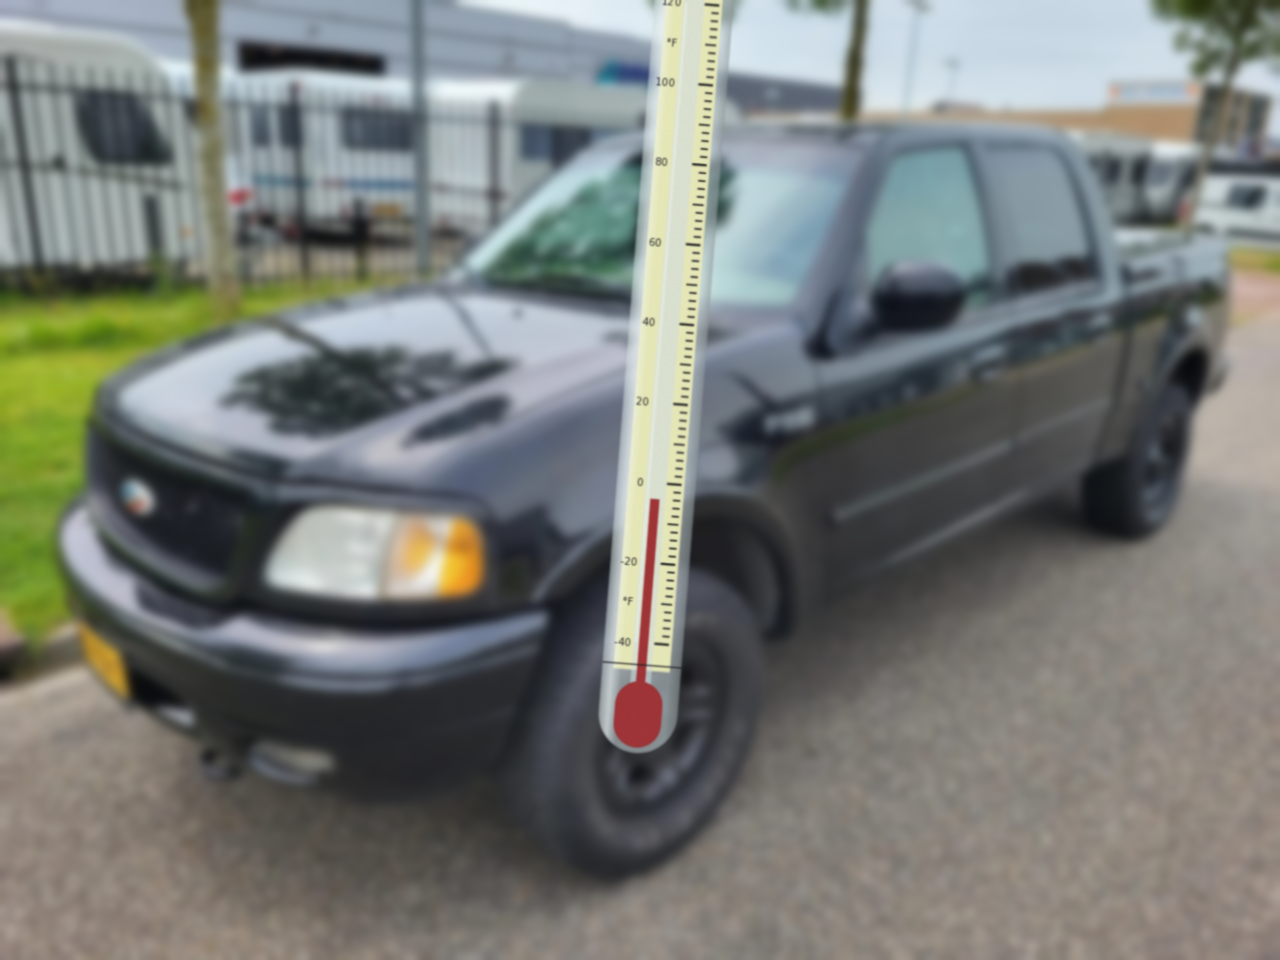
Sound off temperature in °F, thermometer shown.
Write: -4 °F
